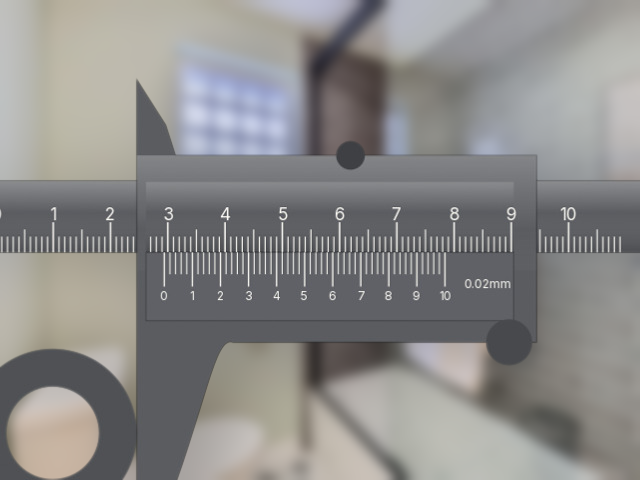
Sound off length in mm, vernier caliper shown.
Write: 29.4 mm
